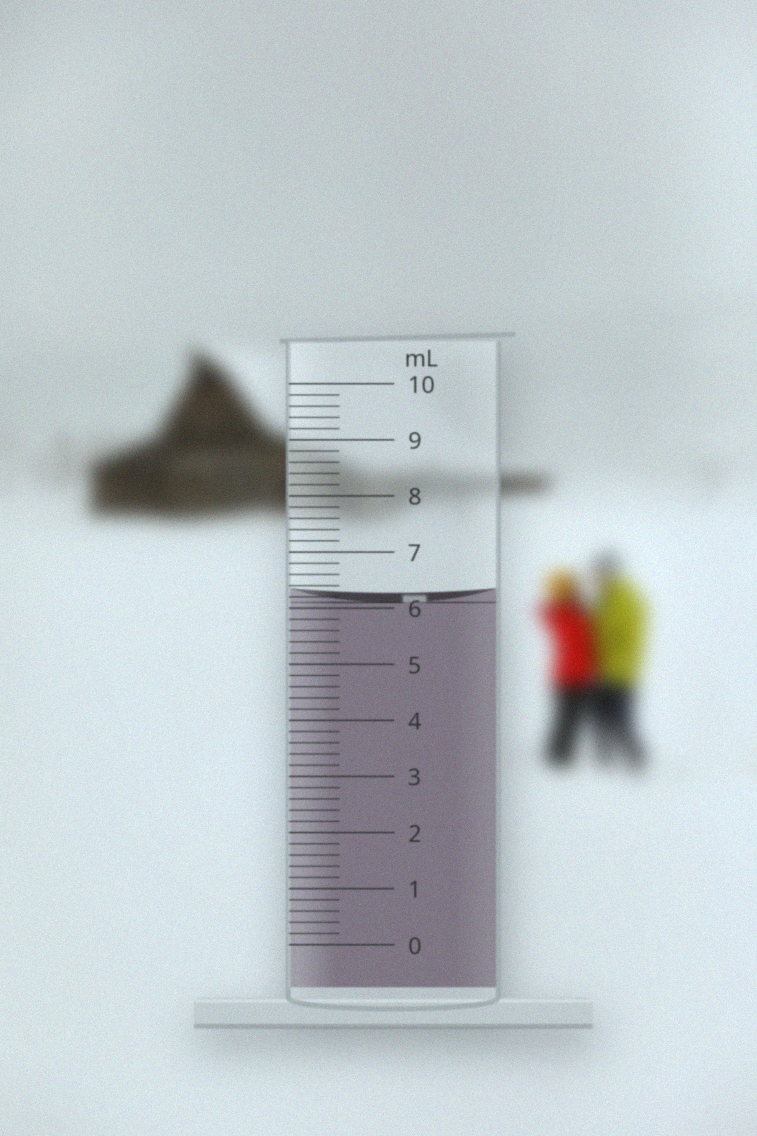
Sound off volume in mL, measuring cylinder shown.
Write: 6.1 mL
